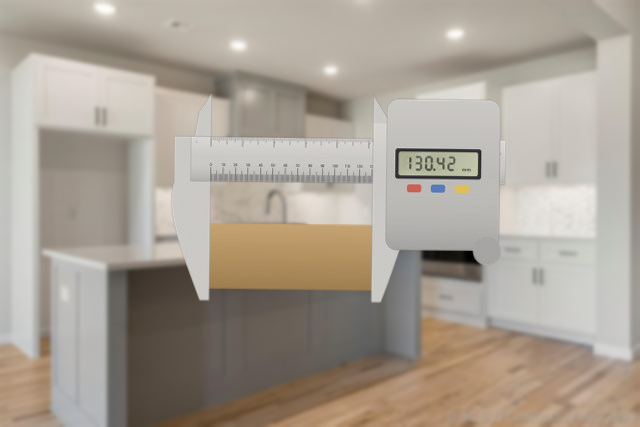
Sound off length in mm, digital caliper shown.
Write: 130.42 mm
